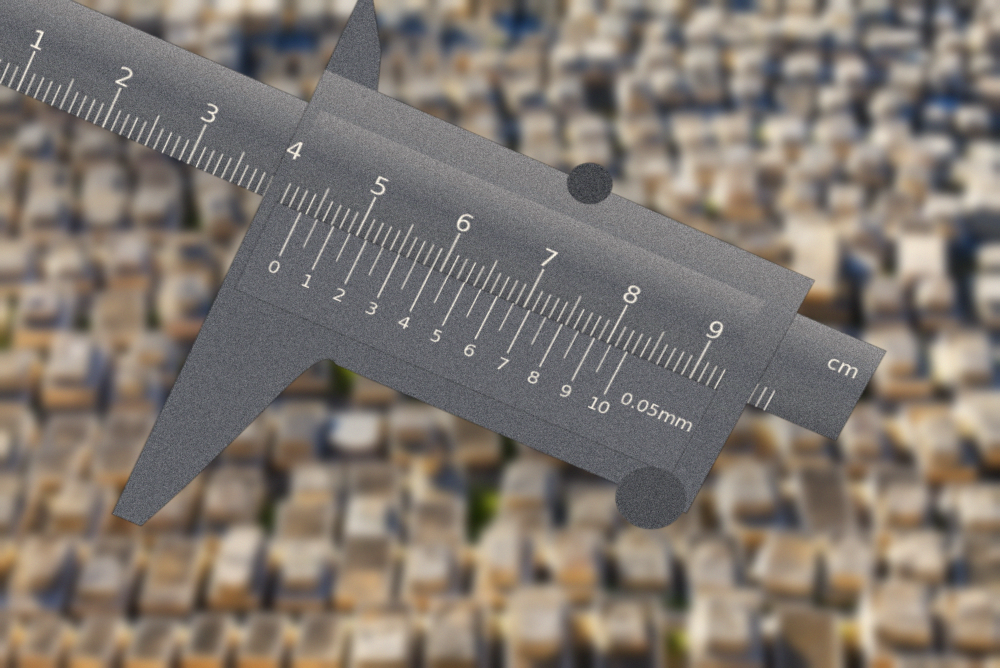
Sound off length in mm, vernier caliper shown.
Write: 43.4 mm
